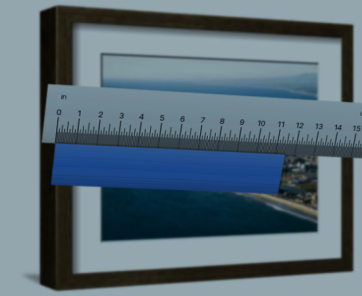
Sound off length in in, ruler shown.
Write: 11.5 in
